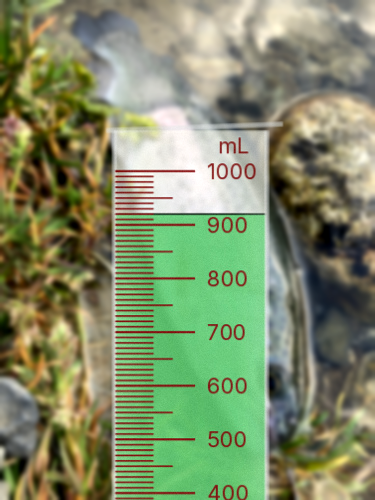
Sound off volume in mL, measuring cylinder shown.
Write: 920 mL
